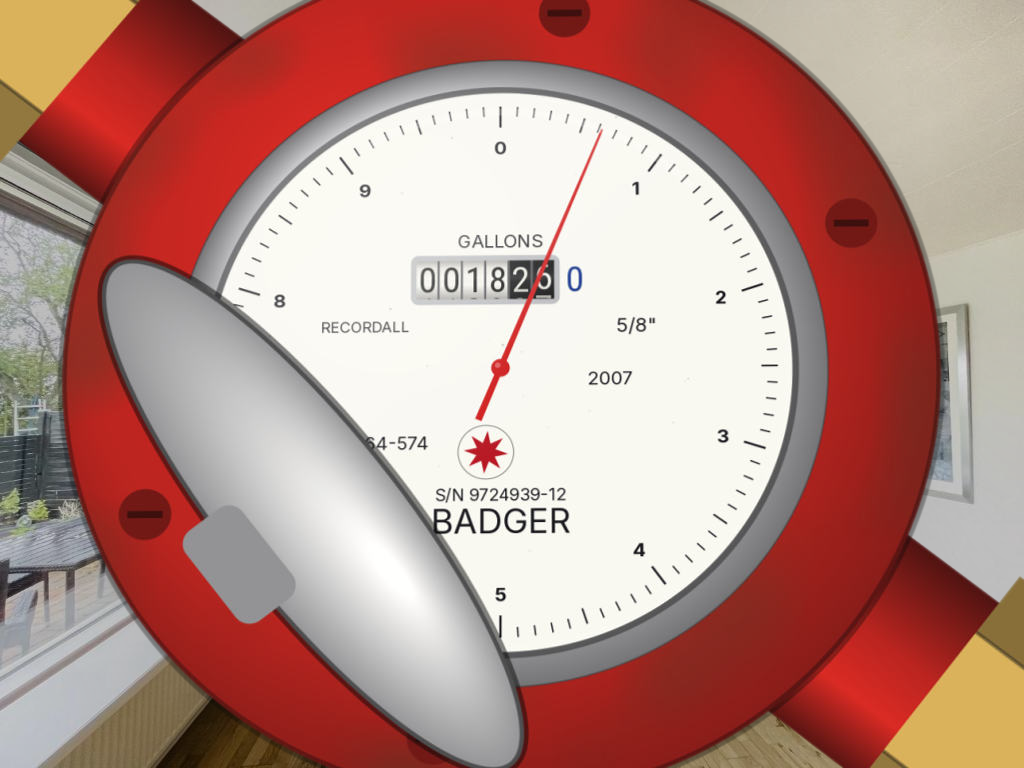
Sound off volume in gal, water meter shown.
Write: 18260.6 gal
